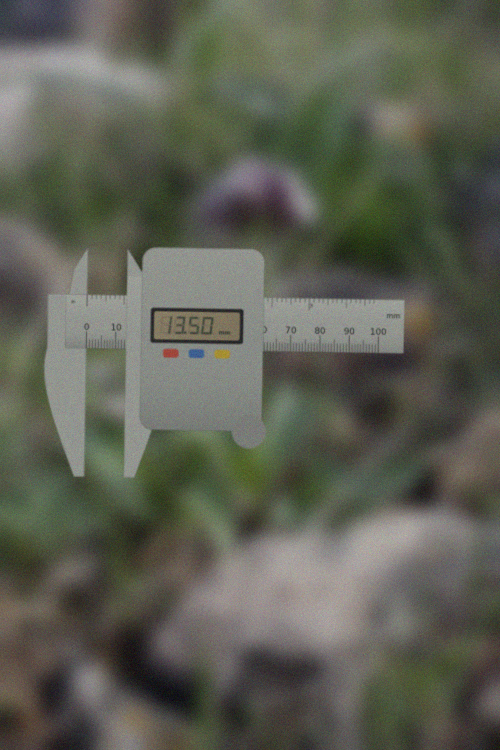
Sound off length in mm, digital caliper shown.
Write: 13.50 mm
